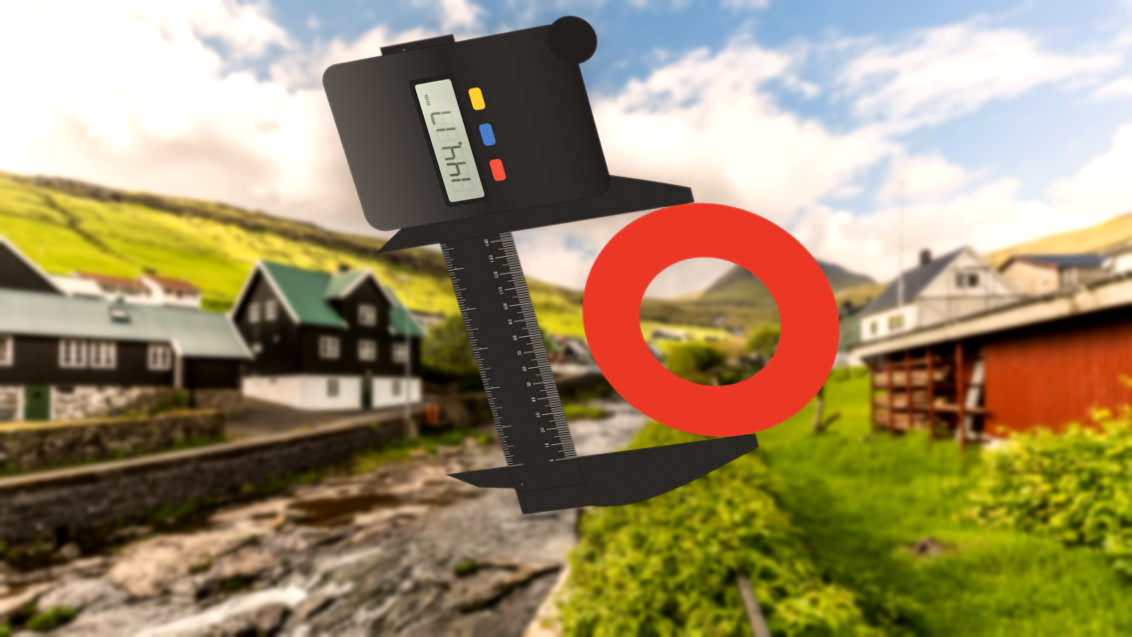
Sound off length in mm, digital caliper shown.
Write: 144.17 mm
